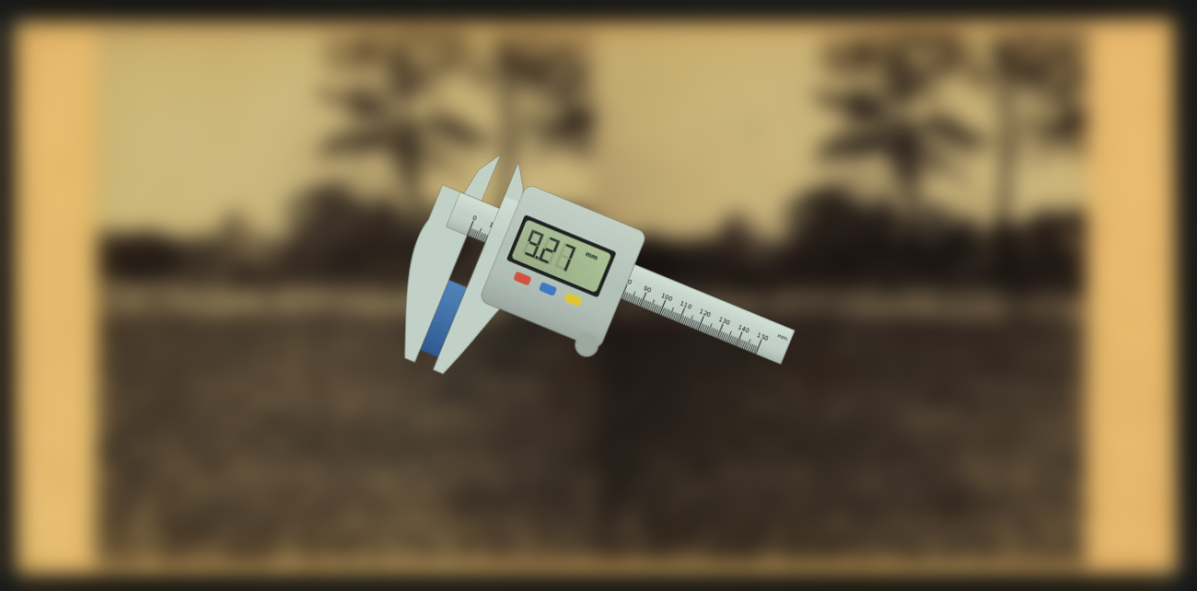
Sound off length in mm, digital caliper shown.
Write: 9.27 mm
